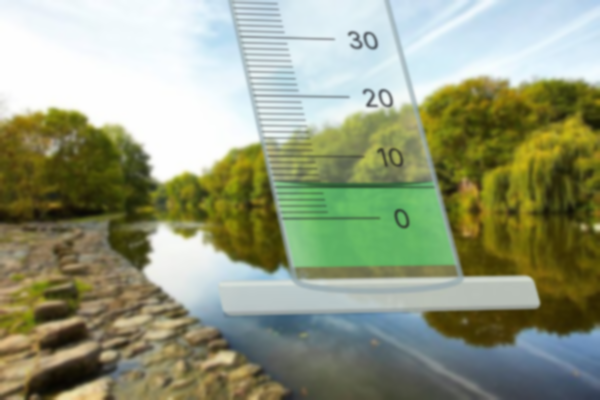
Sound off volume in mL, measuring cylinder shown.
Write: 5 mL
